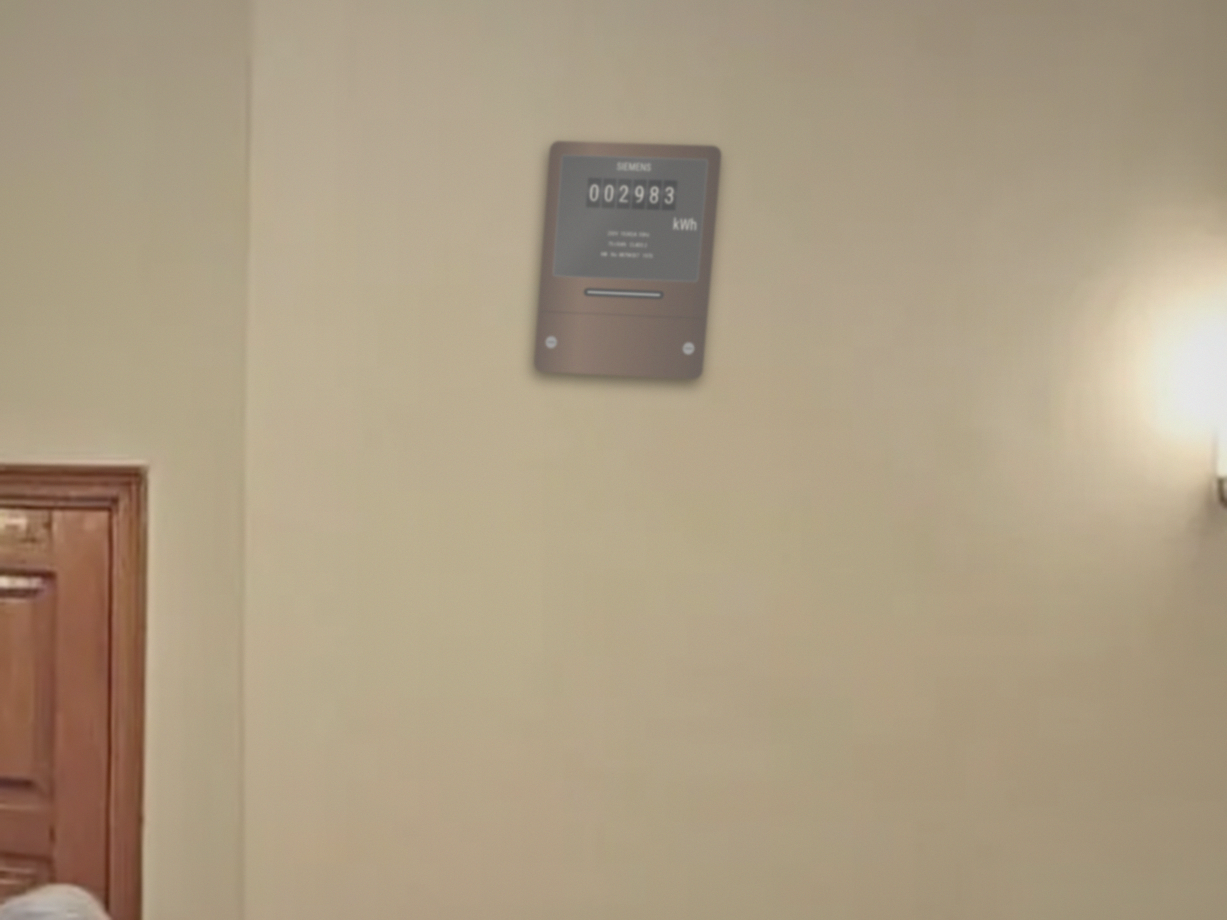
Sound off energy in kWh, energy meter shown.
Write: 2983 kWh
